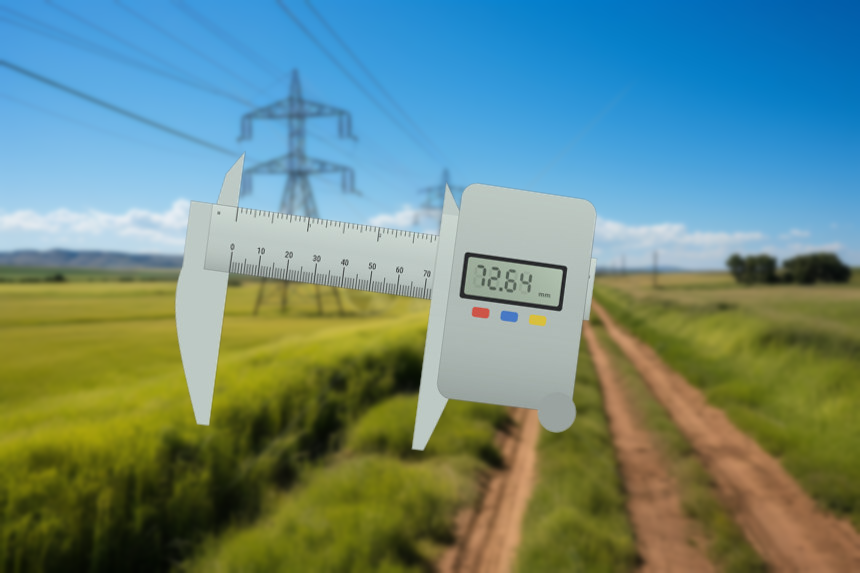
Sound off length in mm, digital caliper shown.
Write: 72.64 mm
